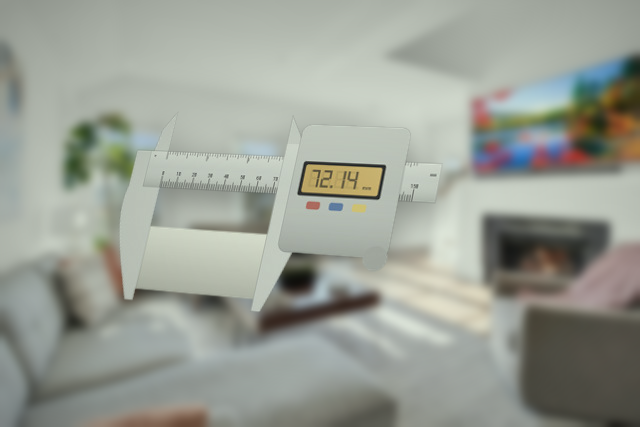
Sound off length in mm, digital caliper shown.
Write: 72.14 mm
